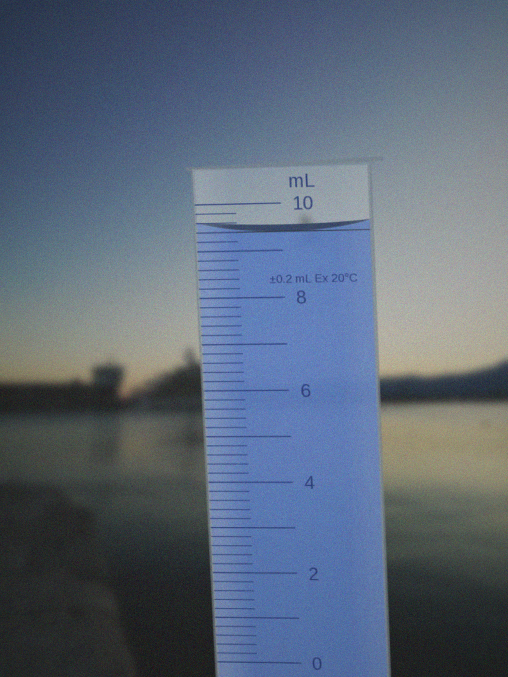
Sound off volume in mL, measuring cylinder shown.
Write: 9.4 mL
